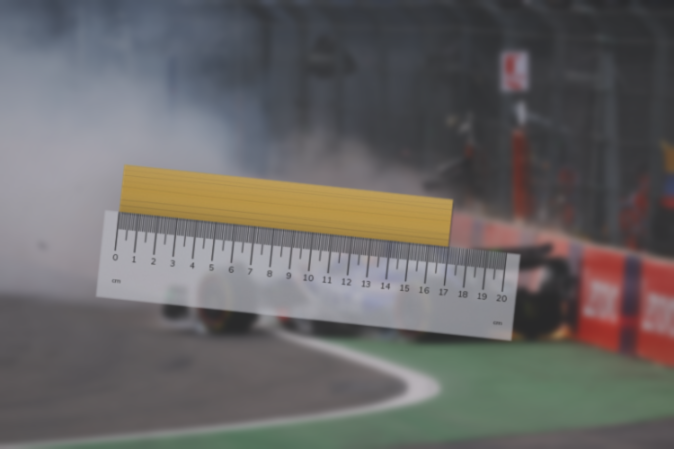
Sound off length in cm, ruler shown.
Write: 17 cm
